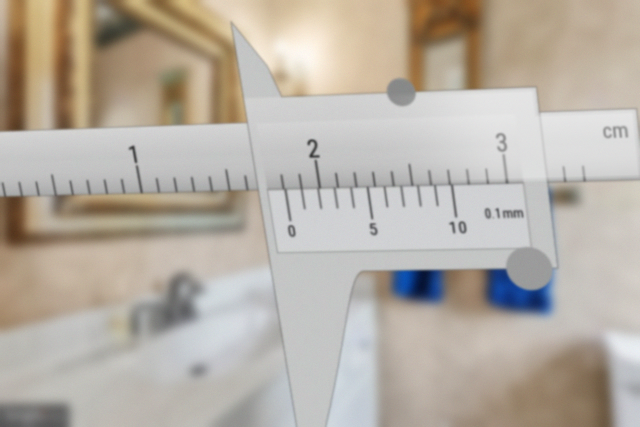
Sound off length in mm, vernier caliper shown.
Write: 18.1 mm
